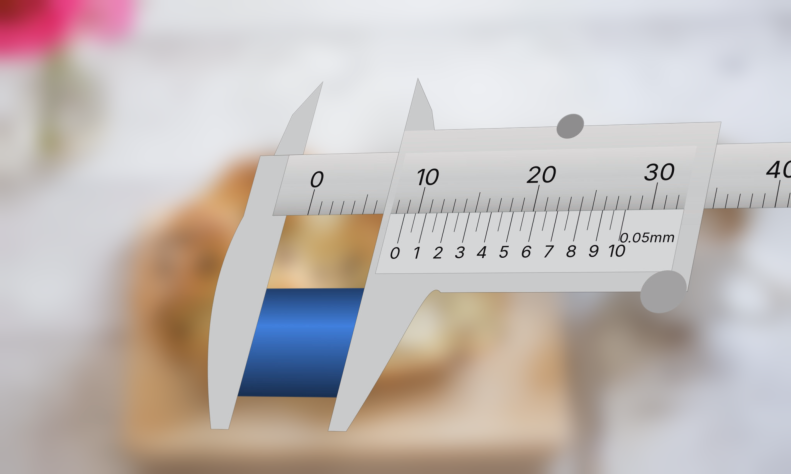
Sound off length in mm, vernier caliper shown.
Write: 8.8 mm
